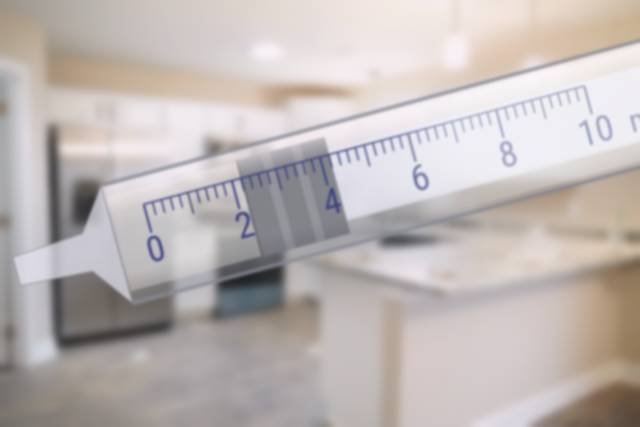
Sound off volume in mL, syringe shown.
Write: 2.2 mL
